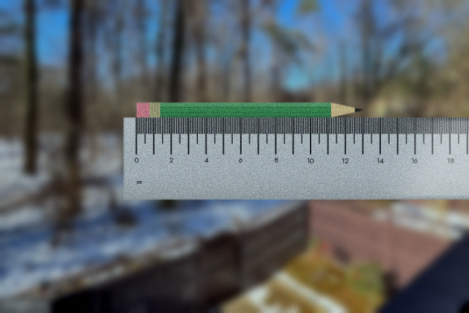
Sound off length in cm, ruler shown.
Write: 13 cm
